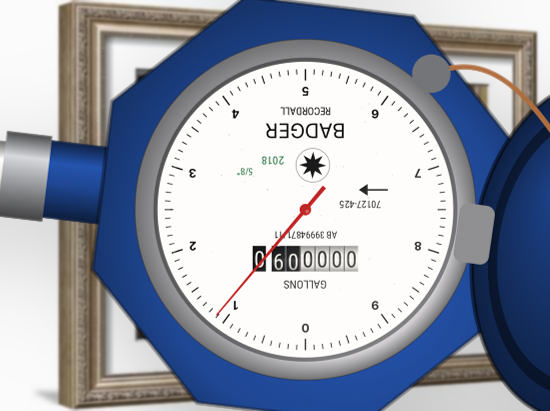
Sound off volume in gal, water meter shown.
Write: 91.1 gal
